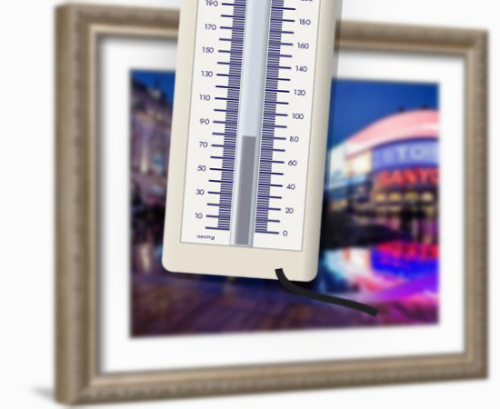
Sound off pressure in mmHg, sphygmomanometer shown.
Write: 80 mmHg
